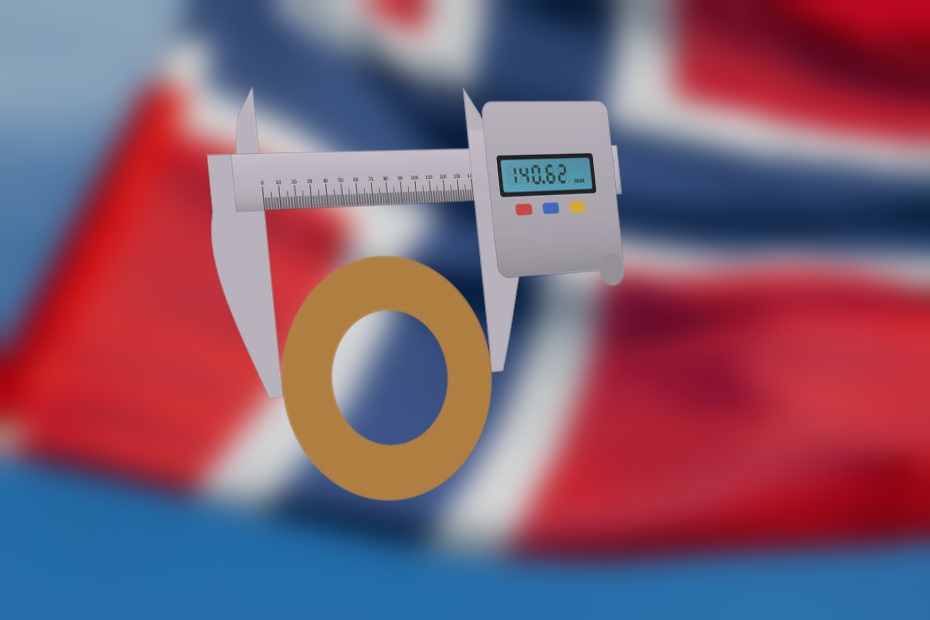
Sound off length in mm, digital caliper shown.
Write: 140.62 mm
